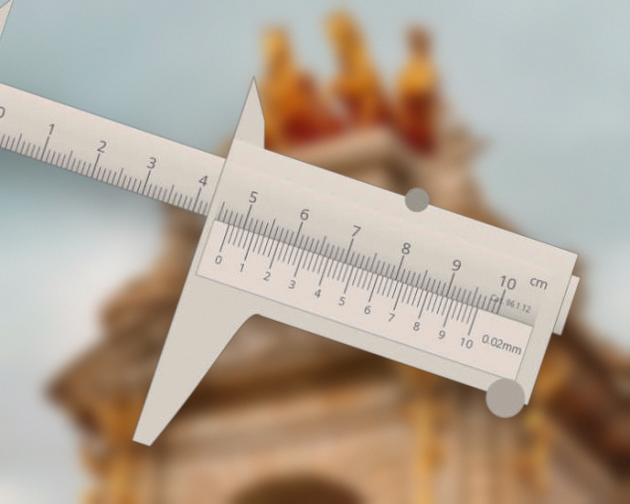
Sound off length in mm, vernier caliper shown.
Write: 47.2 mm
